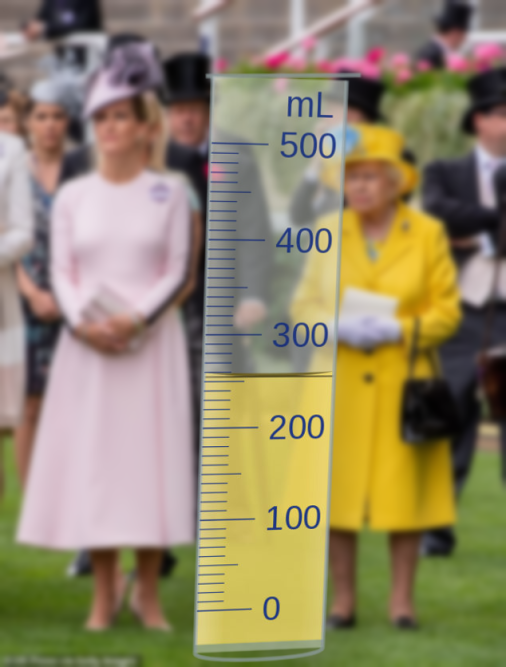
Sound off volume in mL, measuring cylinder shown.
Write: 255 mL
